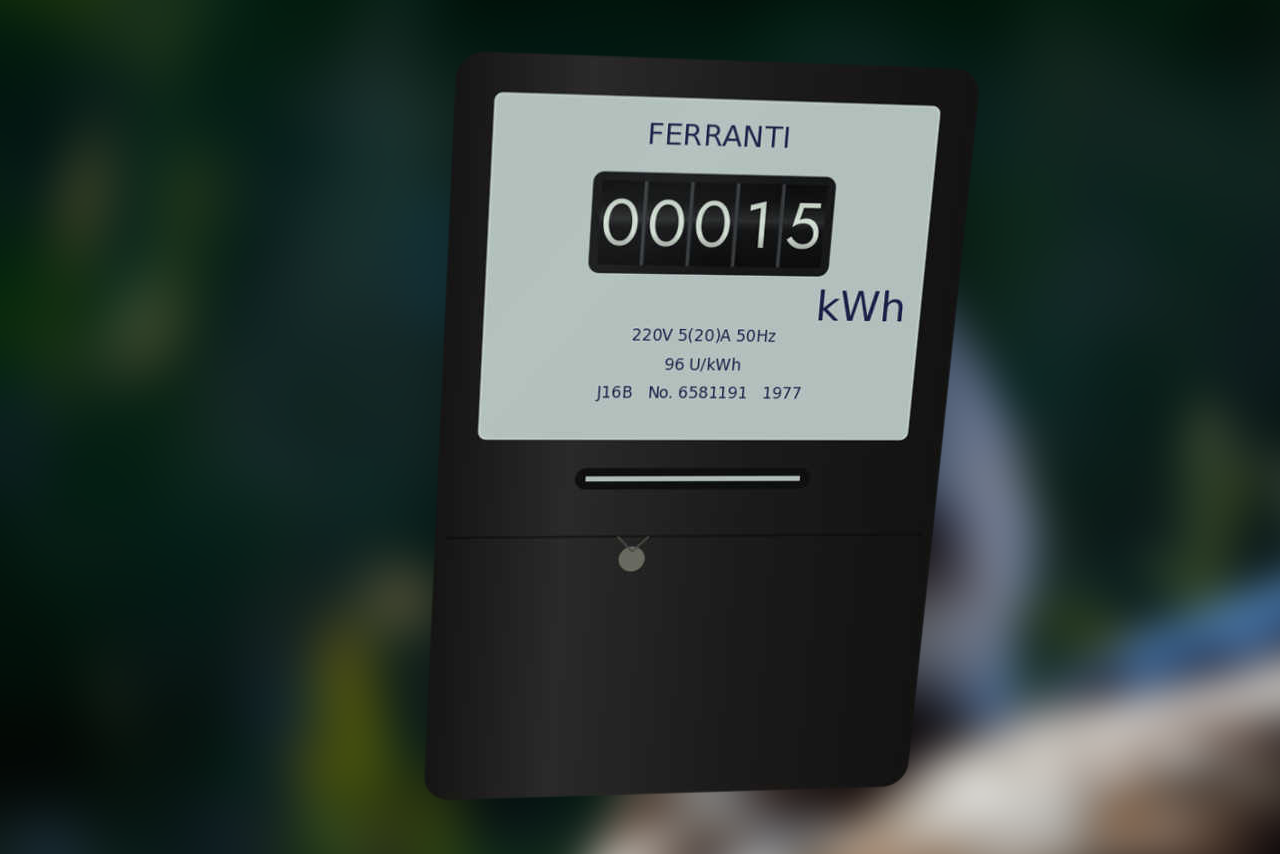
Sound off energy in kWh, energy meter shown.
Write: 15 kWh
